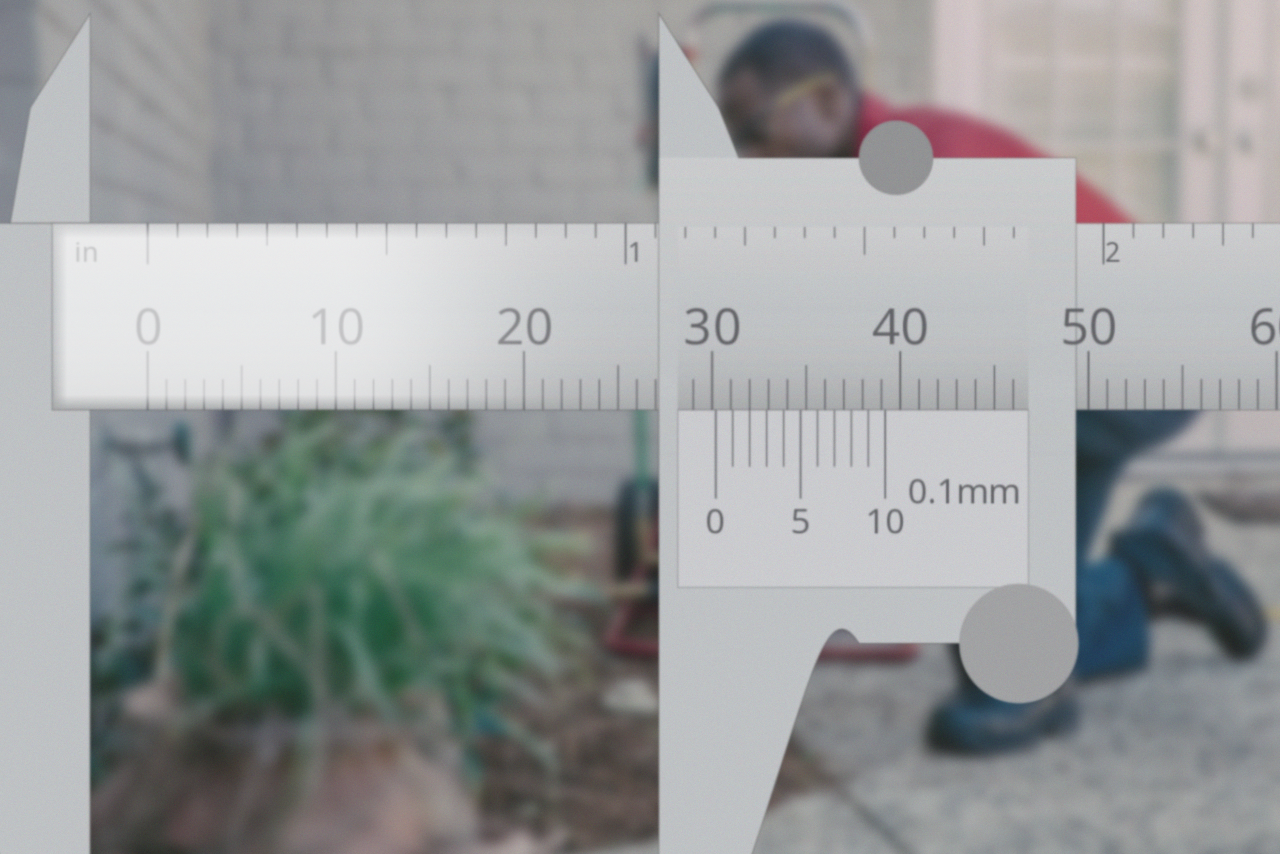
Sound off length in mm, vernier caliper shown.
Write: 30.2 mm
